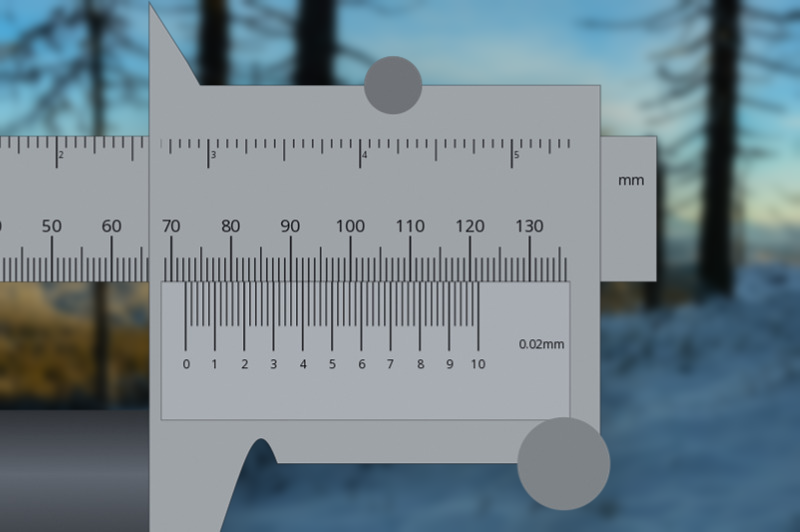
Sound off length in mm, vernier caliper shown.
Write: 72.4 mm
